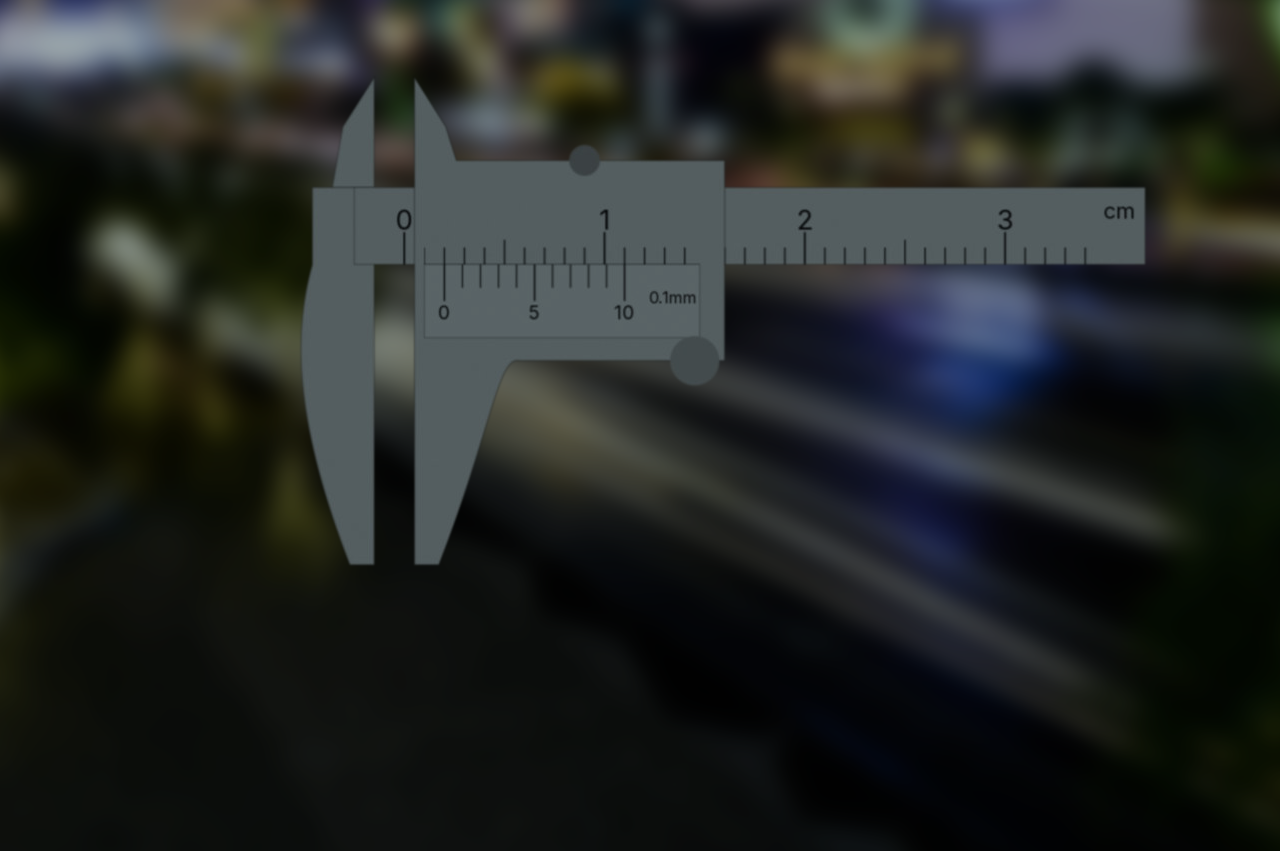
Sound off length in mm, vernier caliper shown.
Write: 2.0 mm
